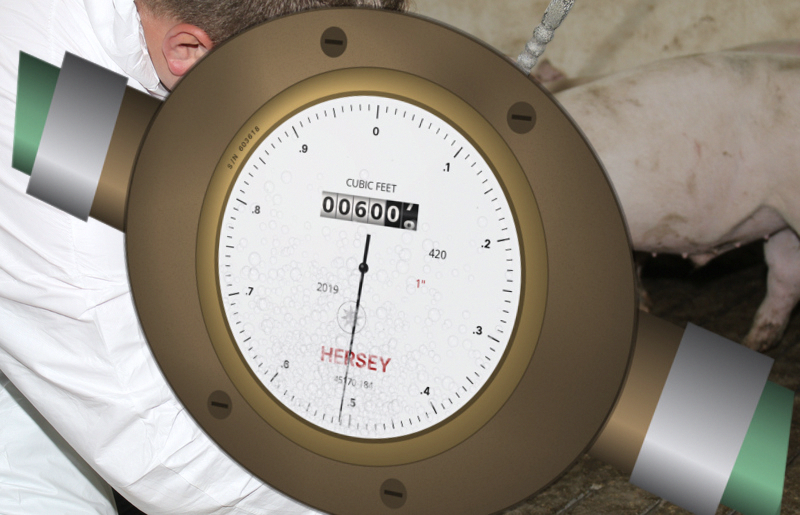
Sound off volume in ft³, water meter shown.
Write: 6007.51 ft³
